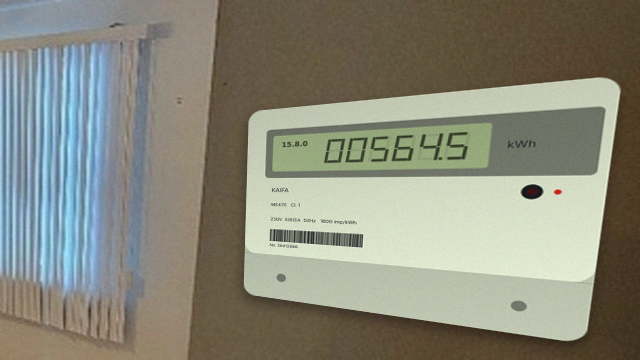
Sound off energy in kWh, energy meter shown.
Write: 564.5 kWh
